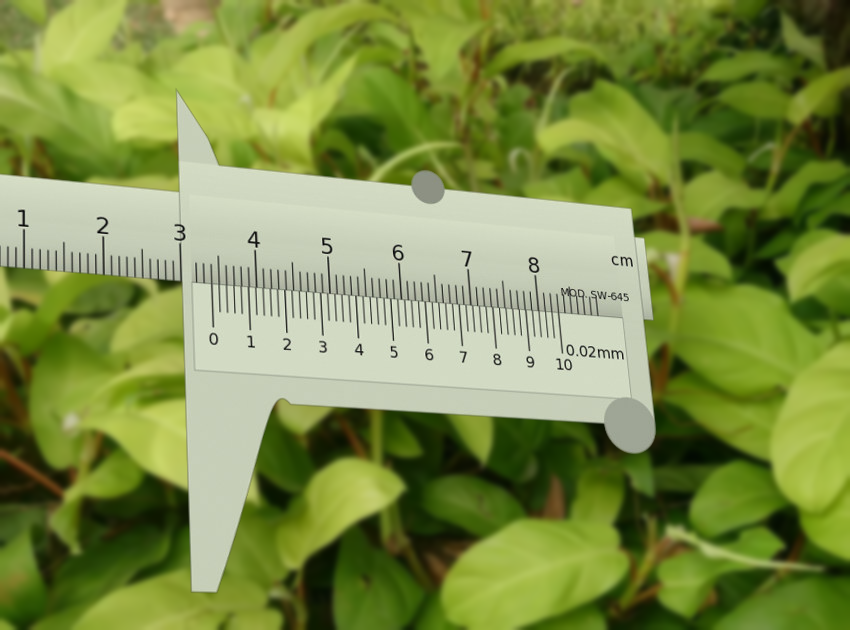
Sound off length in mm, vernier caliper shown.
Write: 34.0 mm
